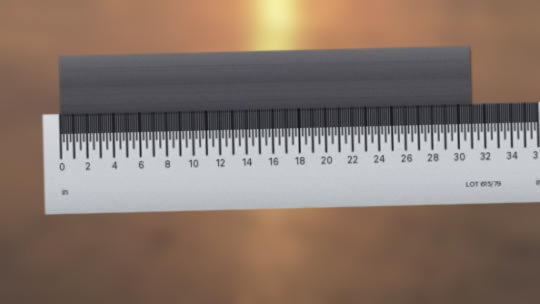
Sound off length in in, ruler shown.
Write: 31 in
